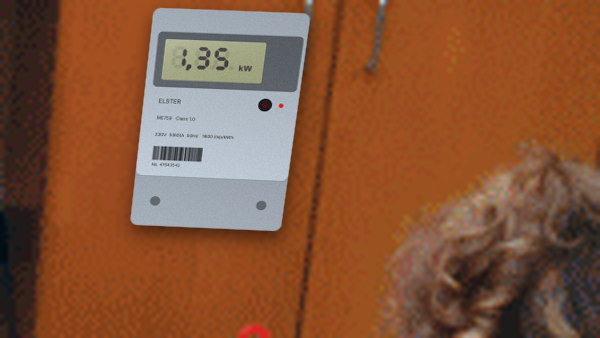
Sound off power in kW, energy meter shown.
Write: 1.35 kW
